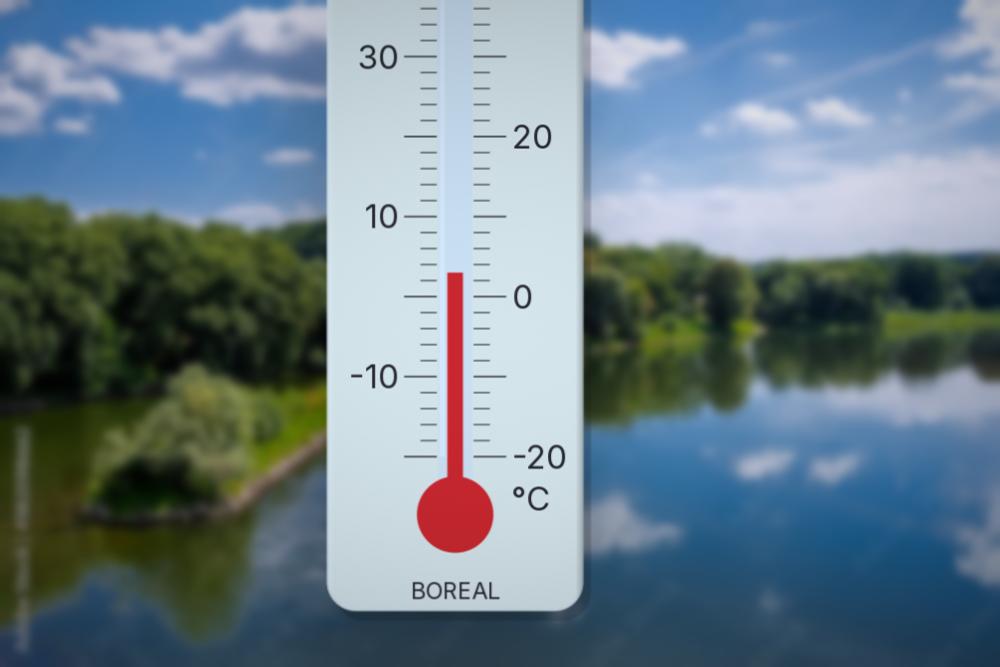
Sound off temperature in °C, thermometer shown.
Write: 3 °C
